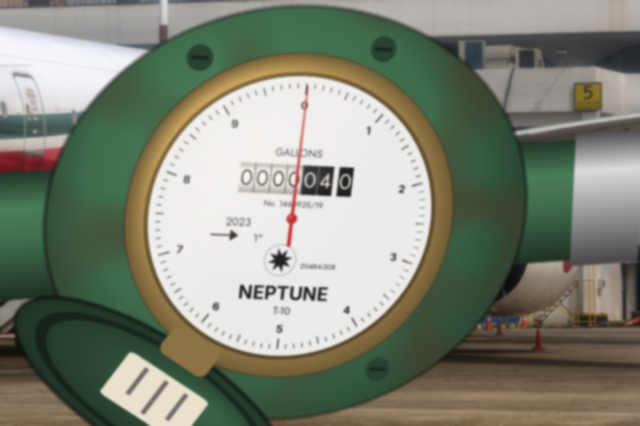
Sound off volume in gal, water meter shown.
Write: 40.0 gal
